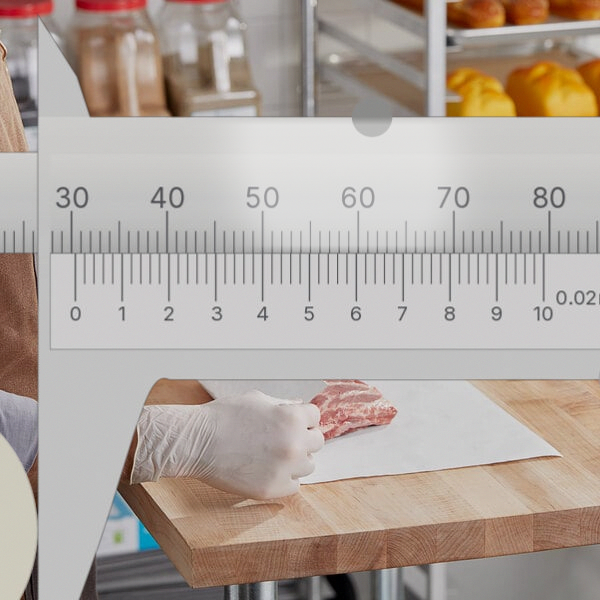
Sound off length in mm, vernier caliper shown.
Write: 30.4 mm
